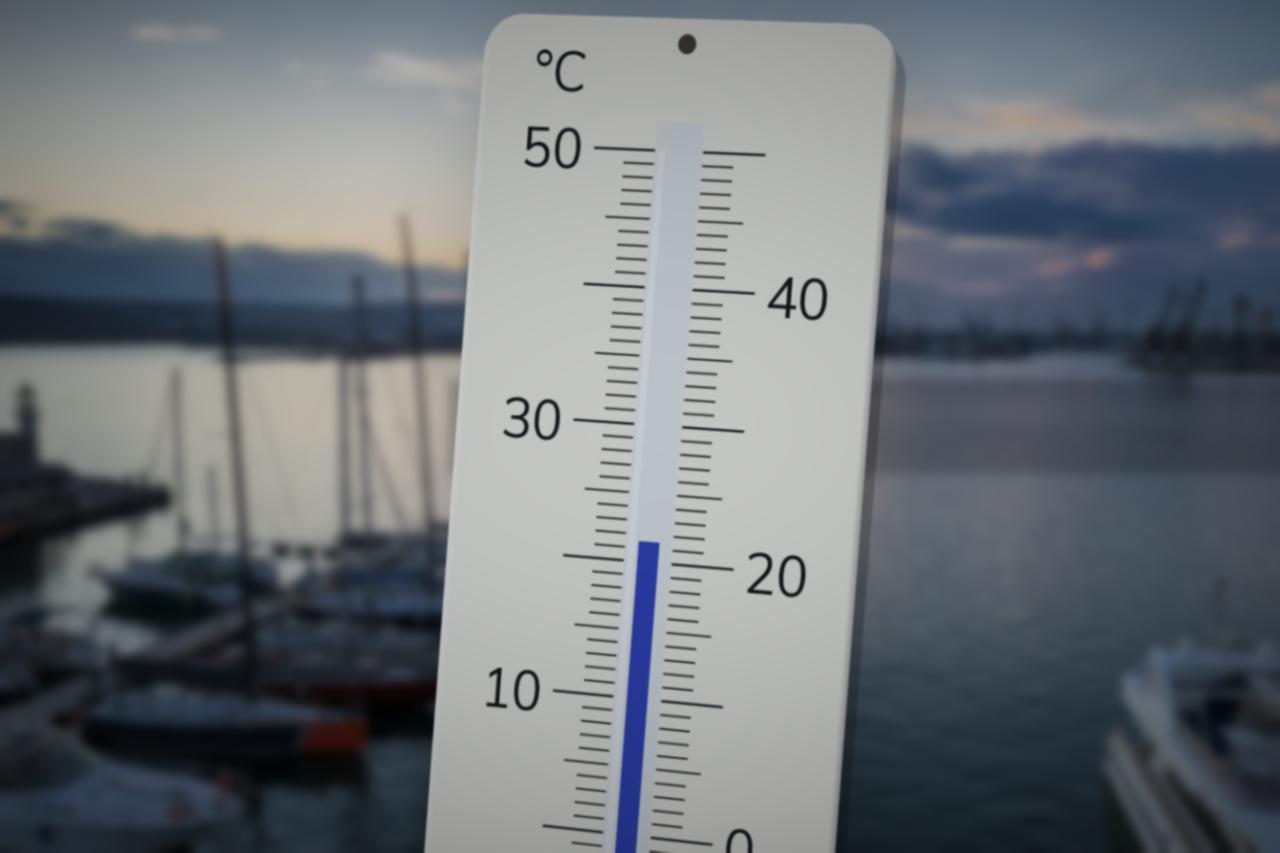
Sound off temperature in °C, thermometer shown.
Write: 21.5 °C
